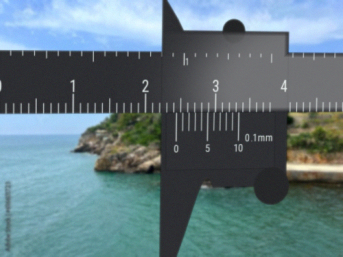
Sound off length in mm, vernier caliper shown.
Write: 24.4 mm
